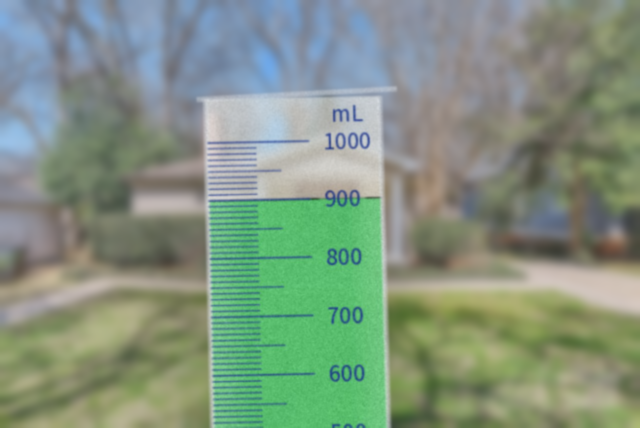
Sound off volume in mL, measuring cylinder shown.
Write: 900 mL
